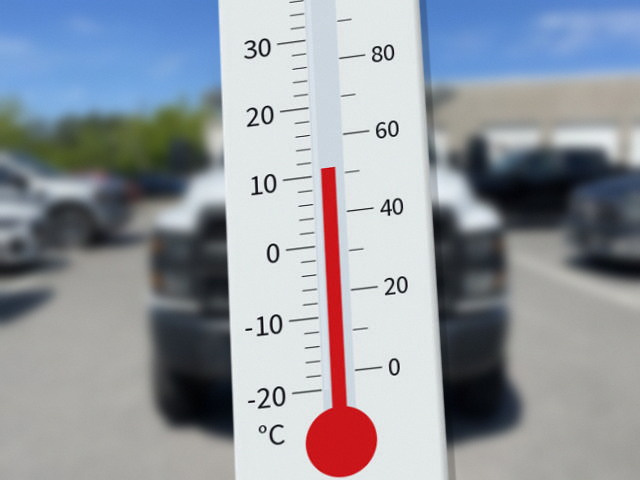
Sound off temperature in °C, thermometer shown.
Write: 11 °C
